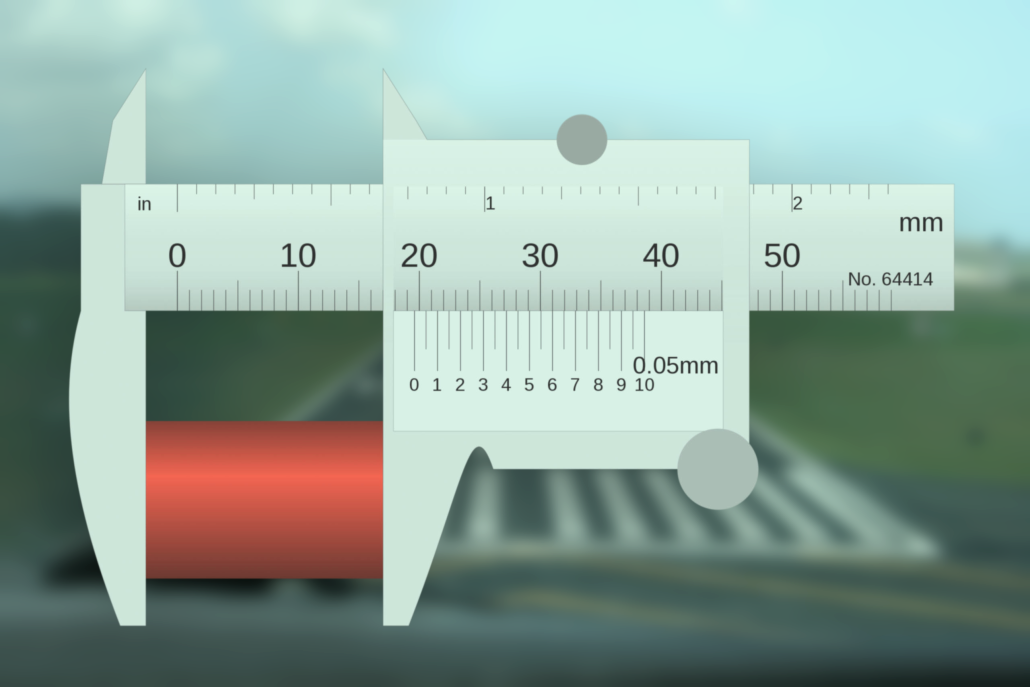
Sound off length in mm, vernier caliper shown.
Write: 19.6 mm
